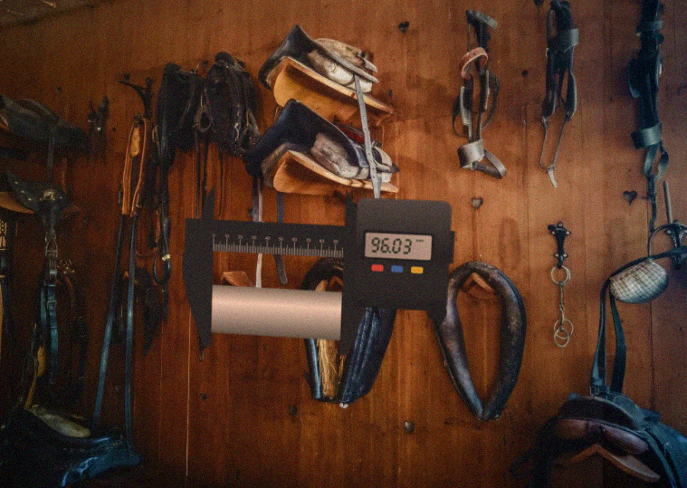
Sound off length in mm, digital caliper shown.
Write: 96.03 mm
